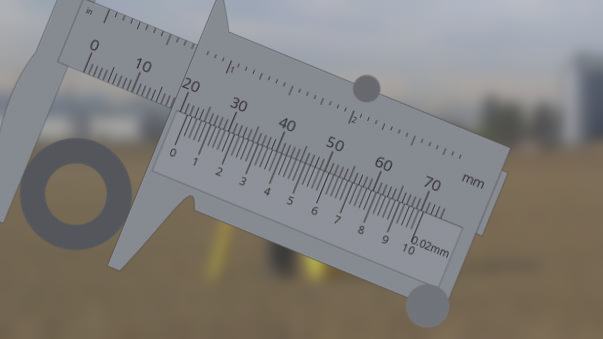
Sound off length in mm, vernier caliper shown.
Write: 21.5 mm
